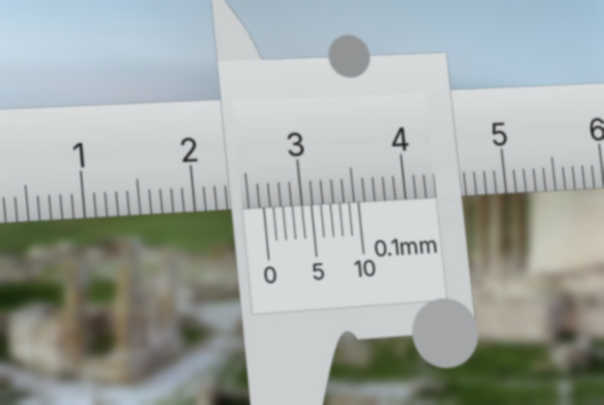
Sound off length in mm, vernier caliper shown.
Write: 26.4 mm
